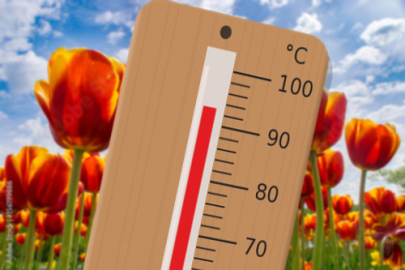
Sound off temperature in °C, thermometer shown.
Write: 93 °C
